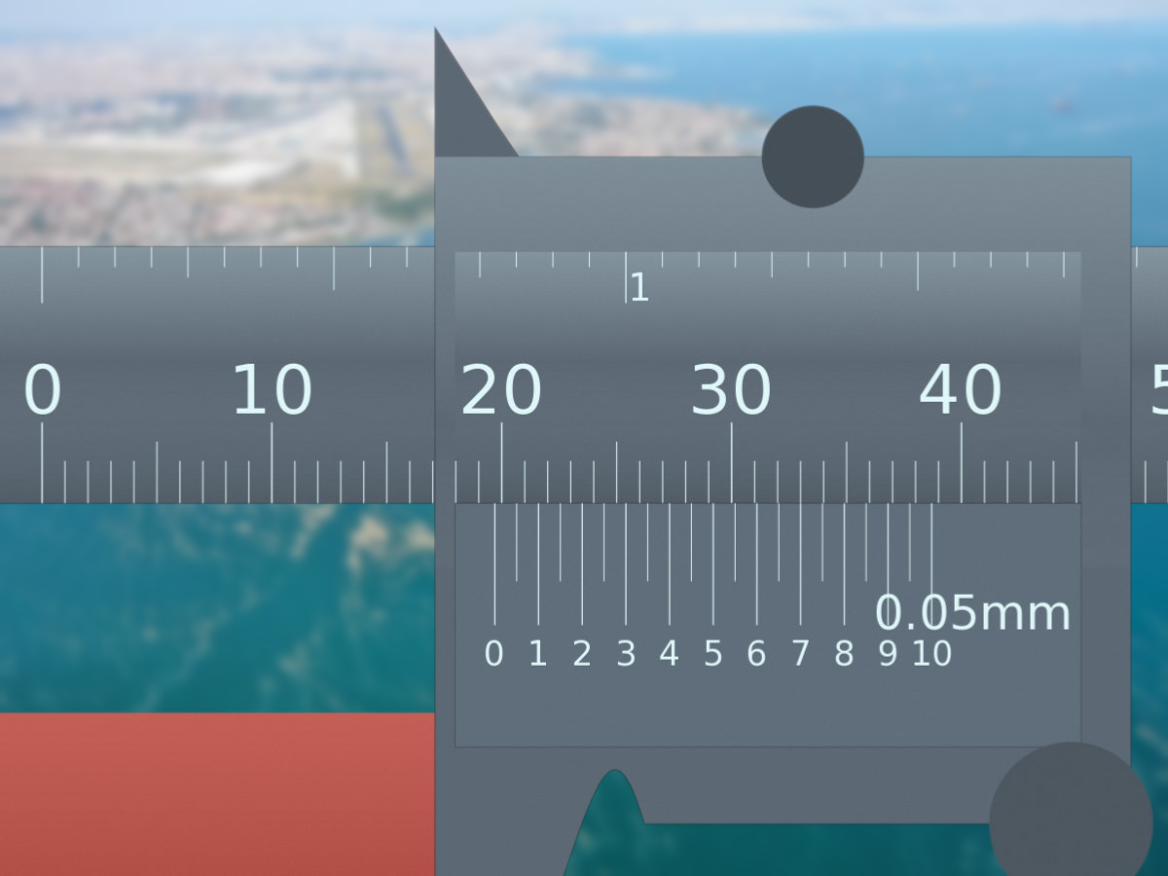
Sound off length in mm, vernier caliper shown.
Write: 19.70 mm
